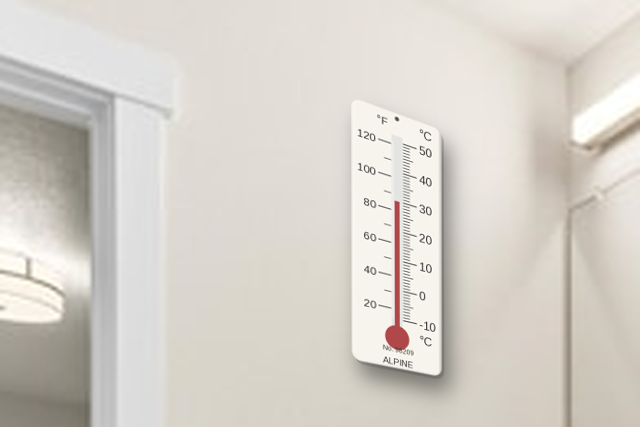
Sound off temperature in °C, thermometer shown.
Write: 30 °C
